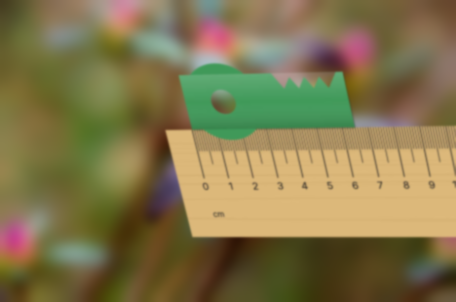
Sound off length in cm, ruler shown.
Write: 6.5 cm
